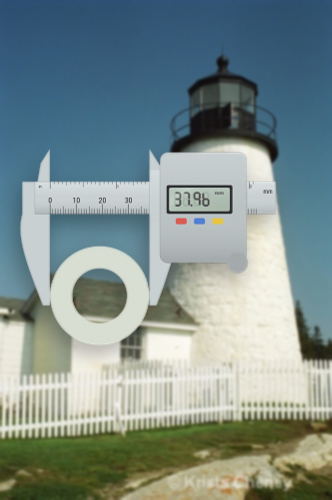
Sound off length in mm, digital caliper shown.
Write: 37.96 mm
